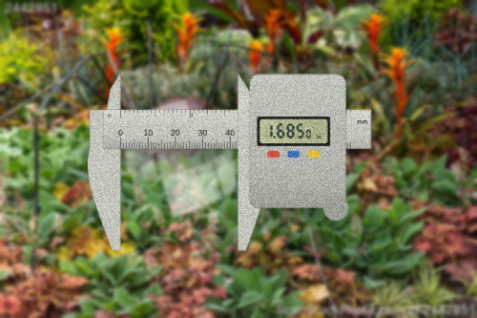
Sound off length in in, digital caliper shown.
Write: 1.6850 in
